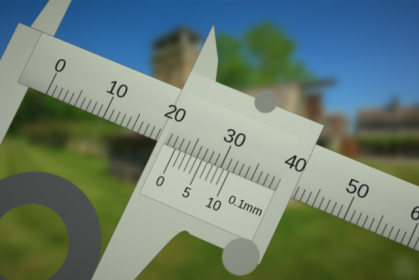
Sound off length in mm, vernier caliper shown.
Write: 22.4 mm
